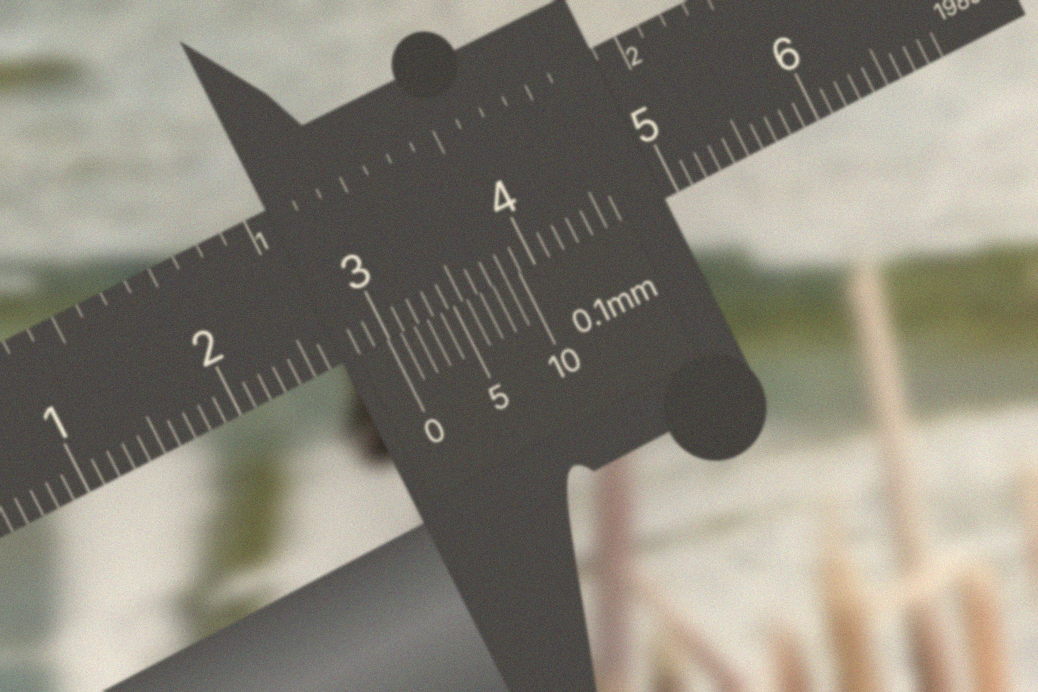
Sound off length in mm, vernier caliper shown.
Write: 29.9 mm
